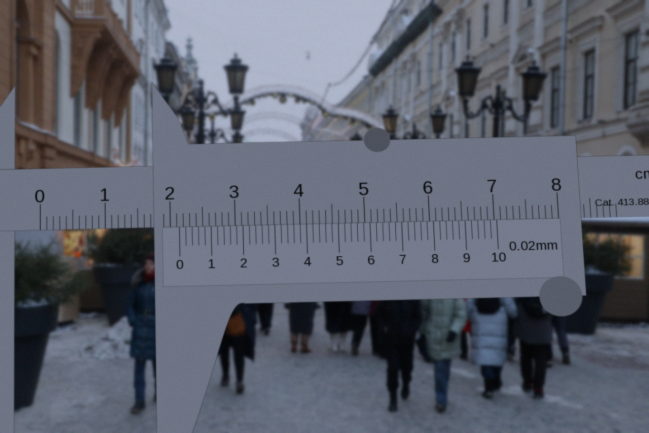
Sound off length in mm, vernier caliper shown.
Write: 21.4 mm
